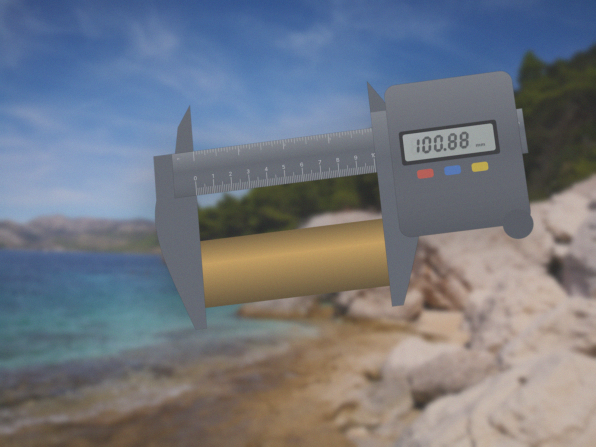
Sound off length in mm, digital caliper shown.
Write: 100.88 mm
